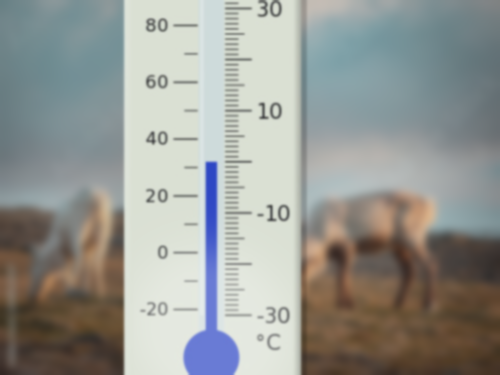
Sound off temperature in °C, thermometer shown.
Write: 0 °C
